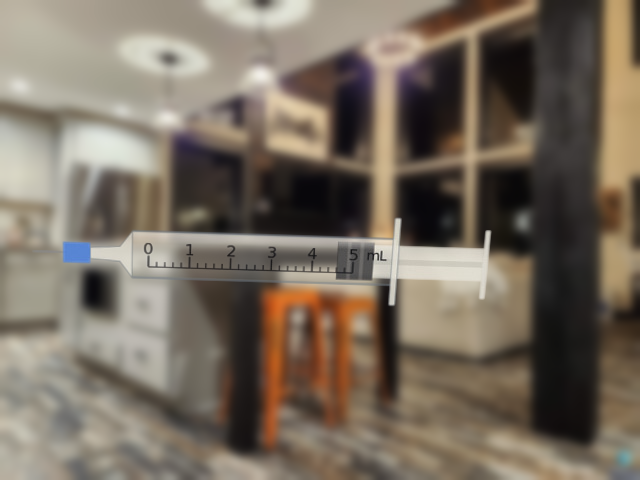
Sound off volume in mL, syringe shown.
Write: 4.6 mL
